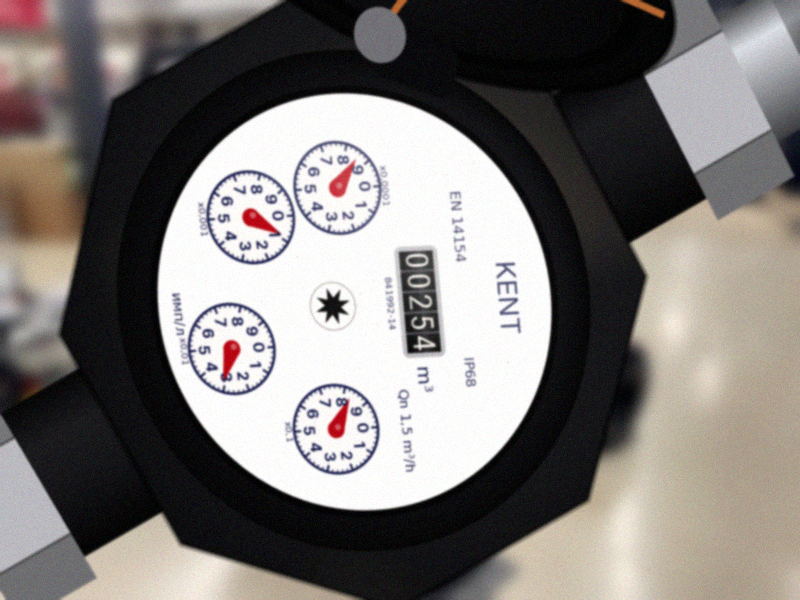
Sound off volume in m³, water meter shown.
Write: 254.8308 m³
